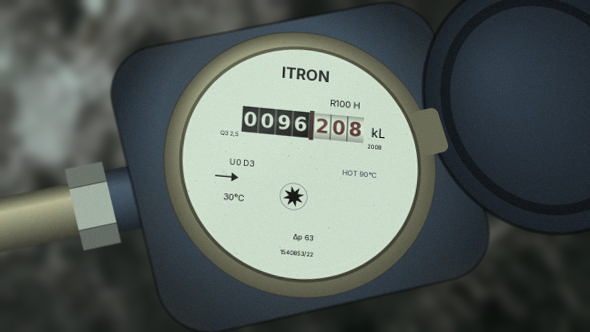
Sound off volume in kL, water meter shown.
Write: 96.208 kL
